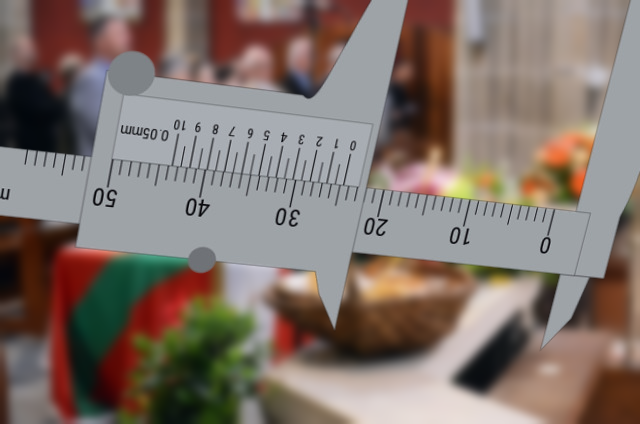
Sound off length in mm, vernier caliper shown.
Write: 24.6 mm
